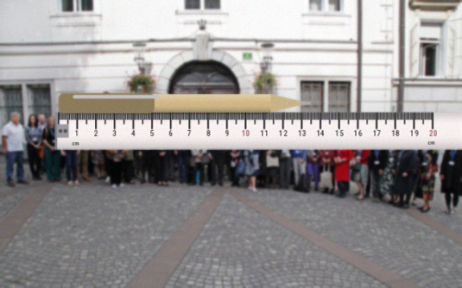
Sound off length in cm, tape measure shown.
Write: 13.5 cm
